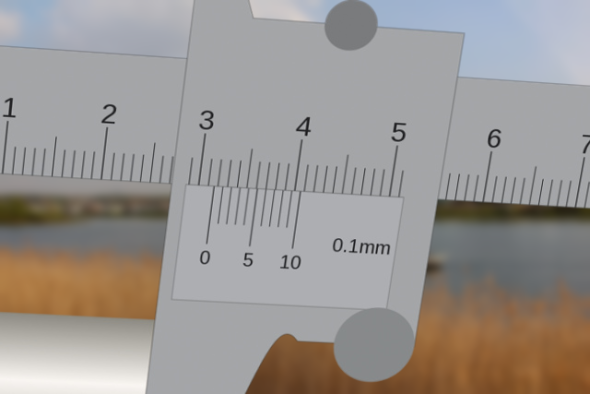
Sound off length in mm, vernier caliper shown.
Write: 31.6 mm
